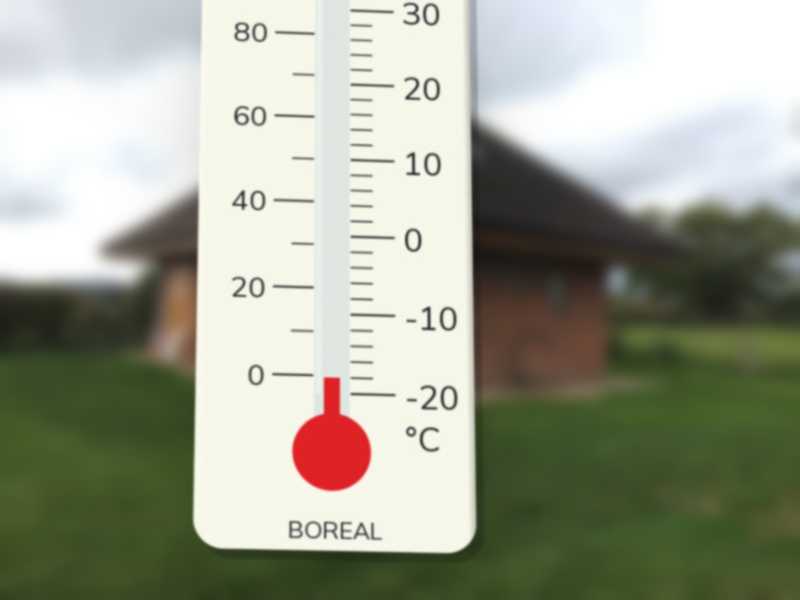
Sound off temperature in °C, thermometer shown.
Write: -18 °C
